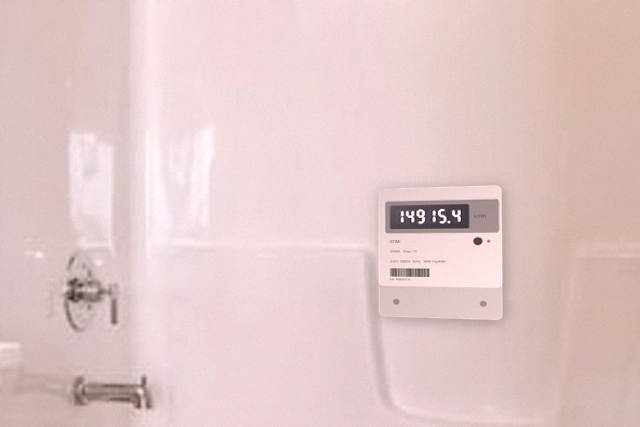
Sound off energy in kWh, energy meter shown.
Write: 14915.4 kWh
